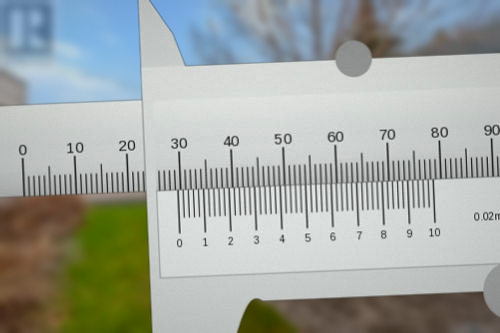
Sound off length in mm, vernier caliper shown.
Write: 29.5 mm
